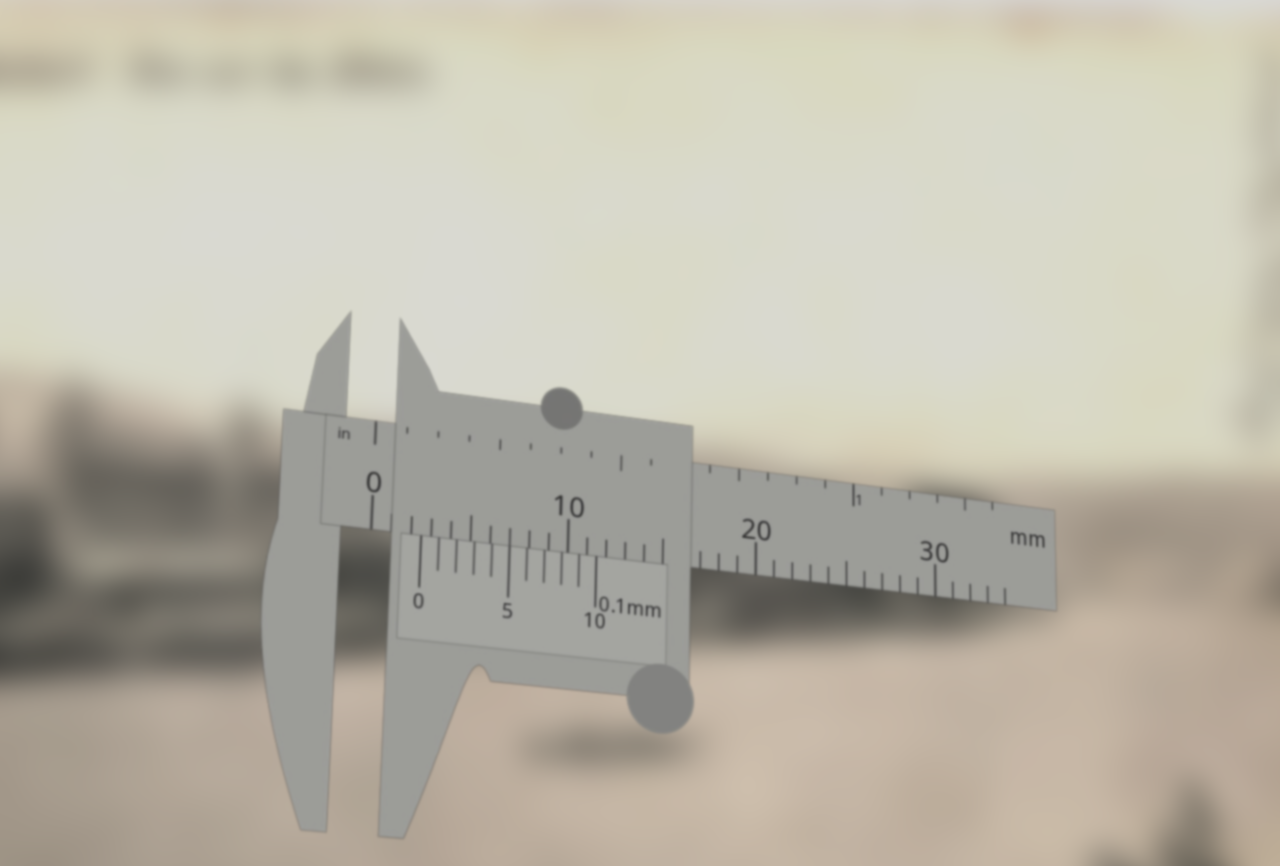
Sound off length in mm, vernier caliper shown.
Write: 2.5 mm
